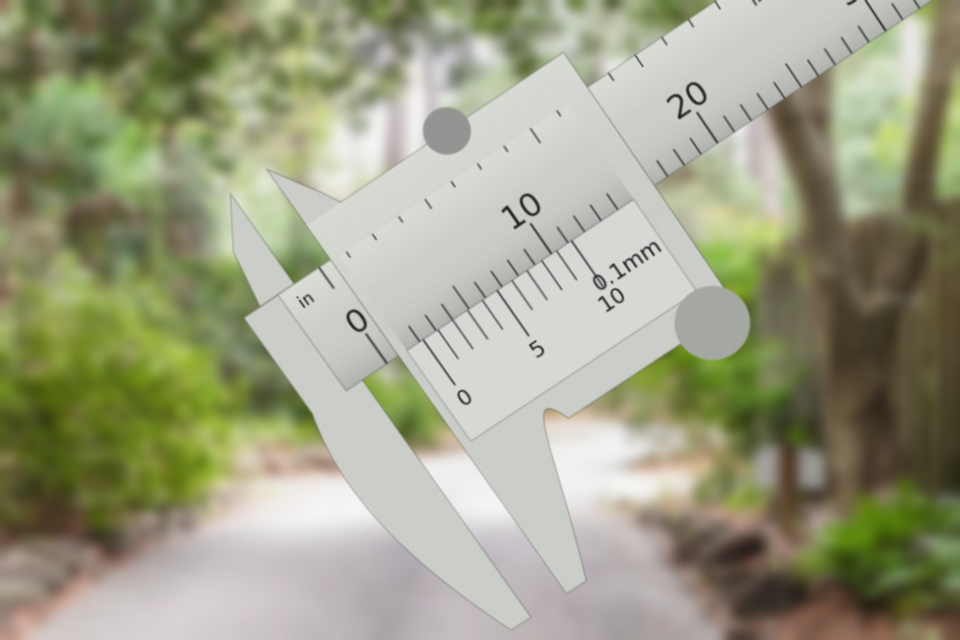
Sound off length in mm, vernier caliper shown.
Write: 2.2 mm
